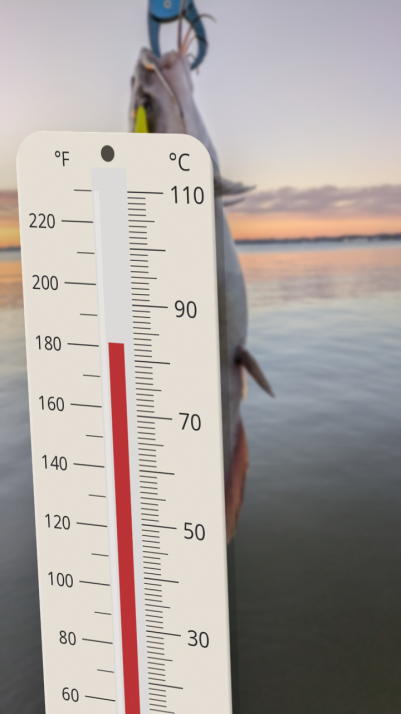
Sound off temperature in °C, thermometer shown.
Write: 83 °C
